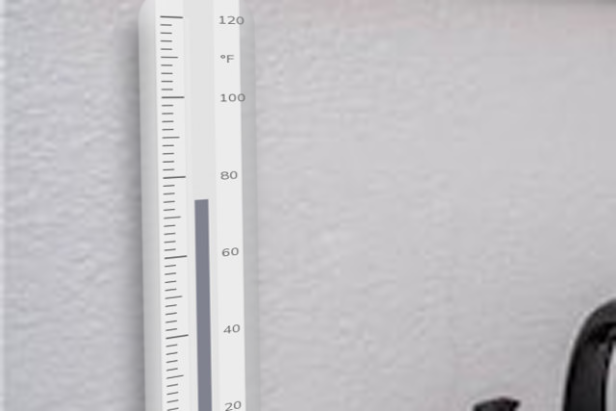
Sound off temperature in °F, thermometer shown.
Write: 74 °F
